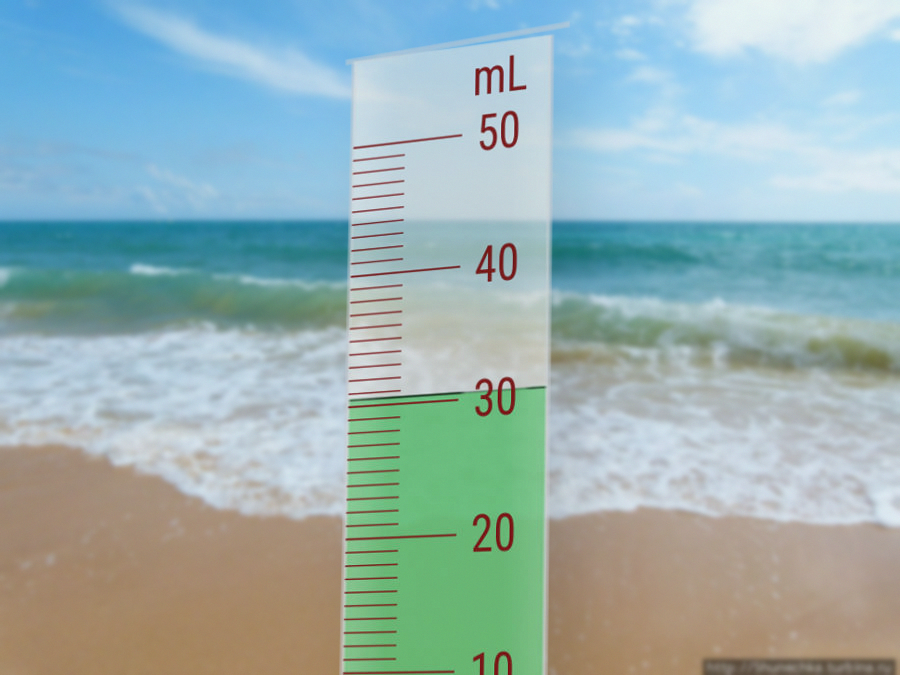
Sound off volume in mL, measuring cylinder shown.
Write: 30.5 mL
